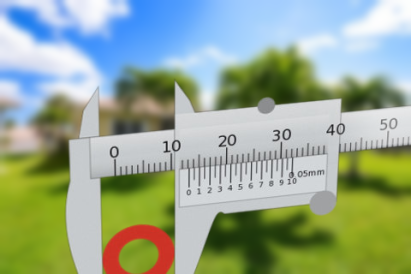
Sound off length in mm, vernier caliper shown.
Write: 13.2 mm
